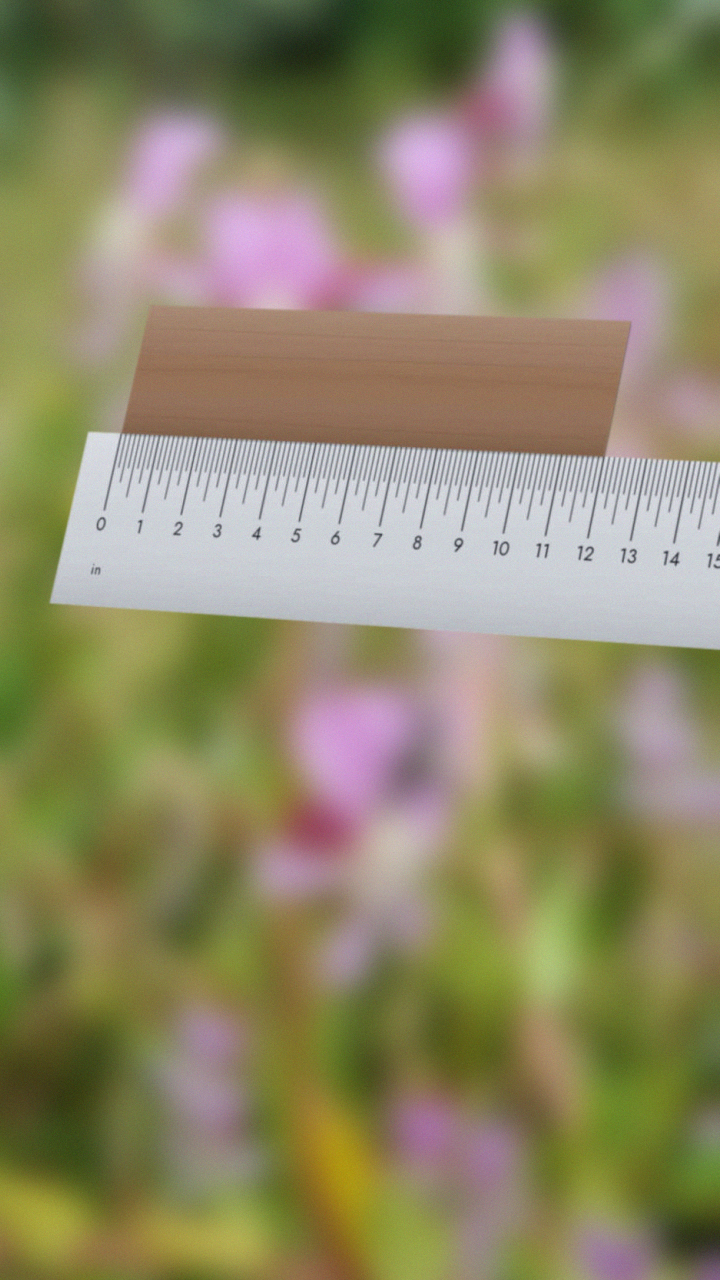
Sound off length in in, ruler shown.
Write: 12 in
